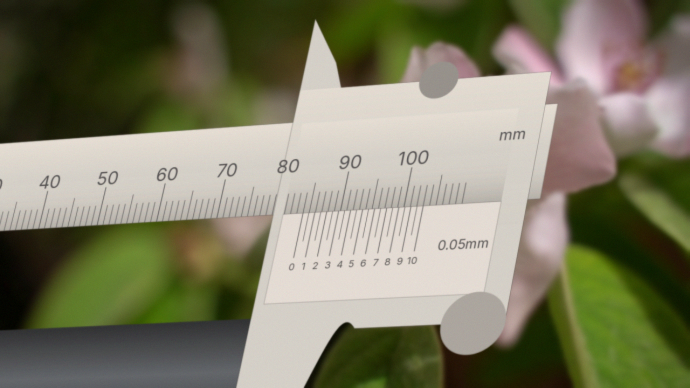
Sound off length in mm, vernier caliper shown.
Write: 84.0 mm
